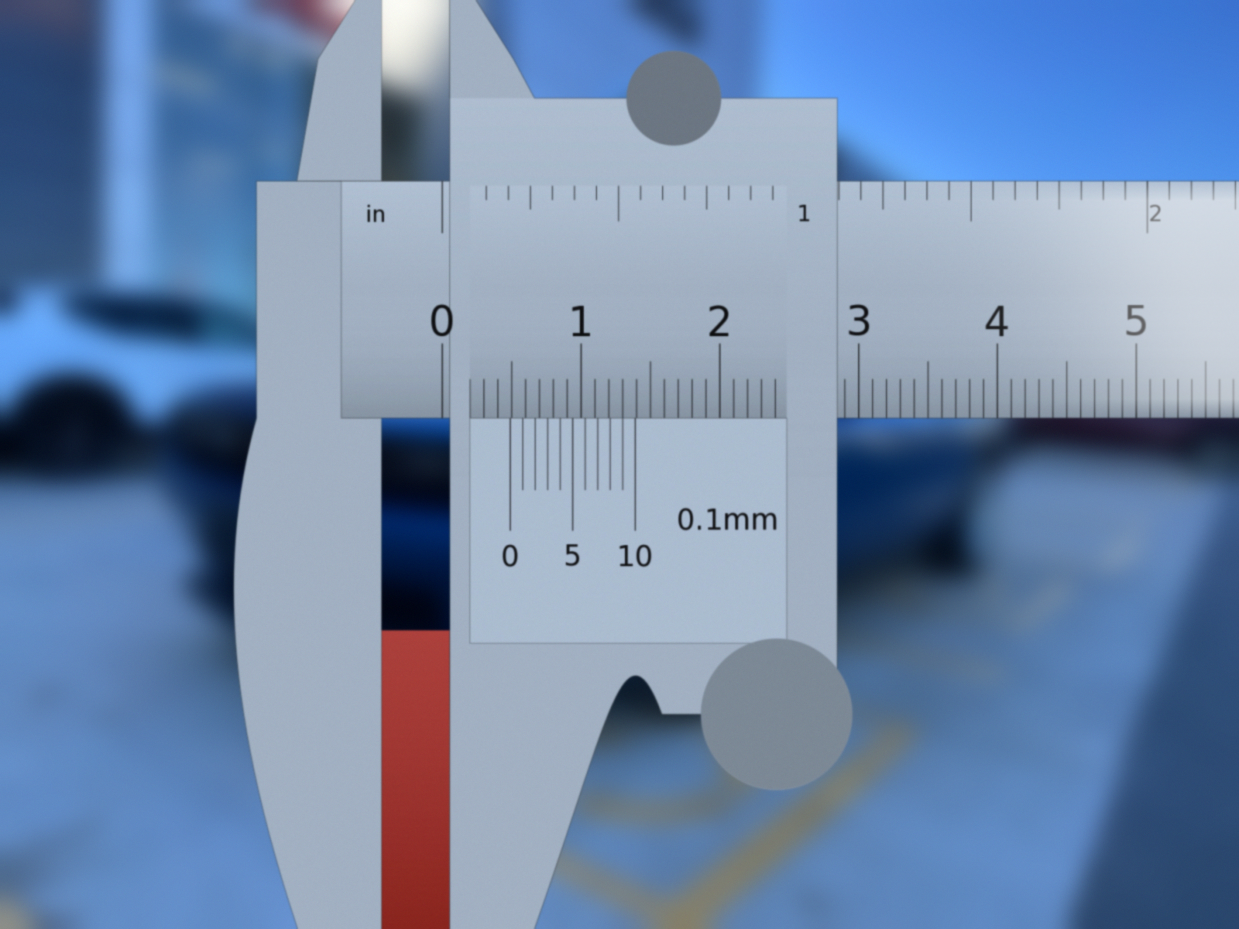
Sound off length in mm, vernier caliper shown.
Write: 4.9 mm
